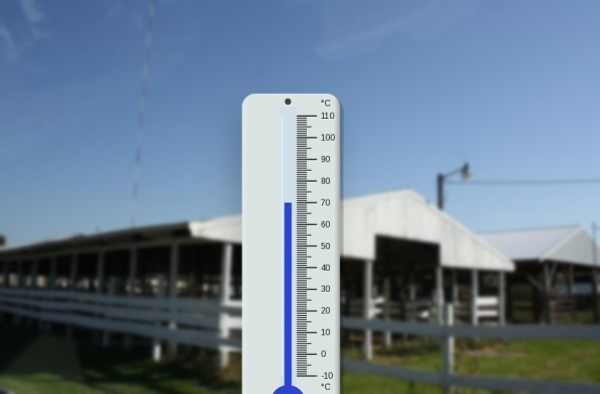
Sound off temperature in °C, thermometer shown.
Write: 70 °C
